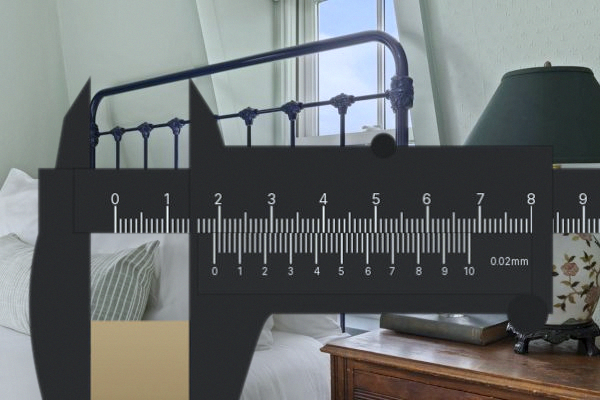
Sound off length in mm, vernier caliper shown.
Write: 19.0 mm
